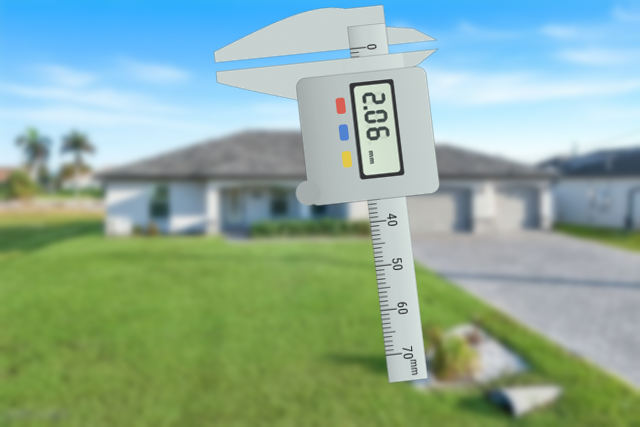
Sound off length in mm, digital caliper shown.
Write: 2.06 mm
